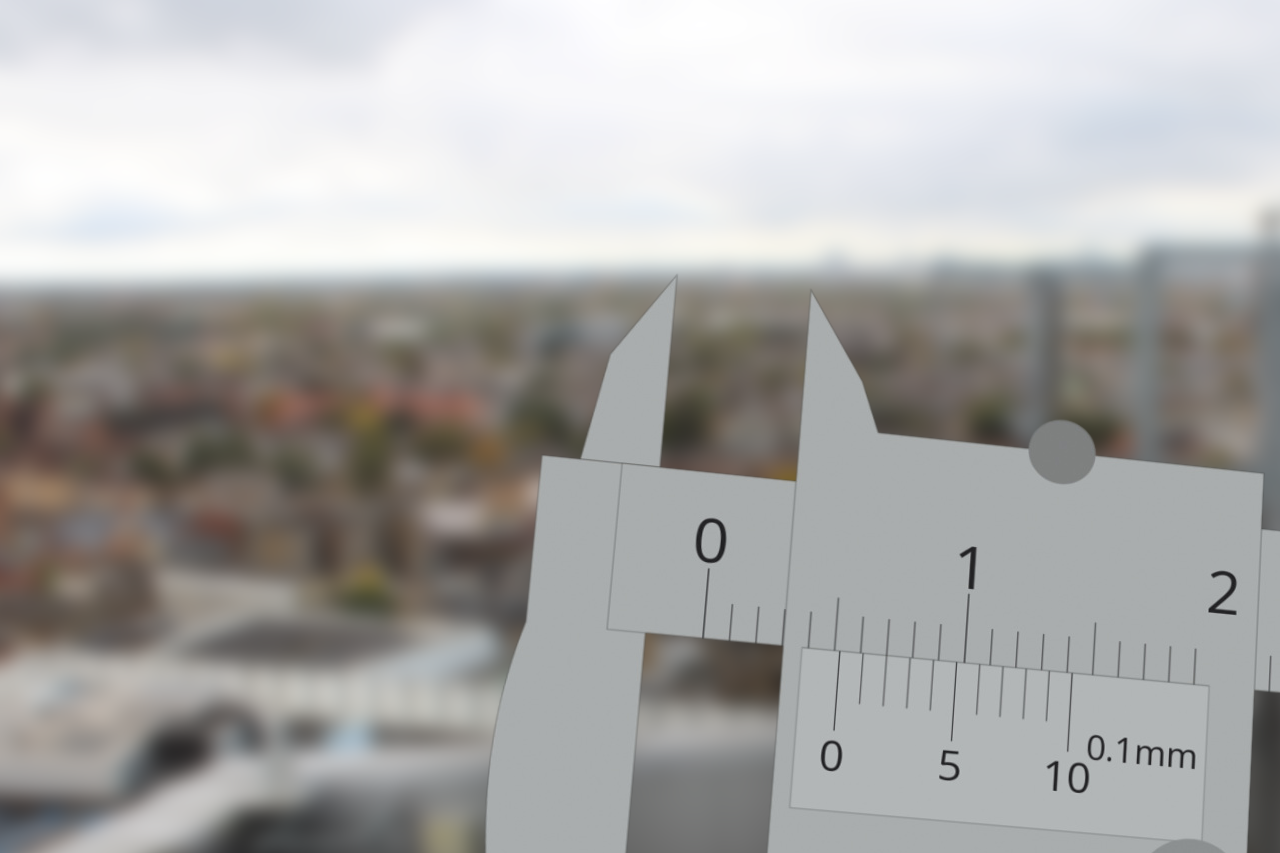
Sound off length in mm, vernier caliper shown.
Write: 5.2 mm
